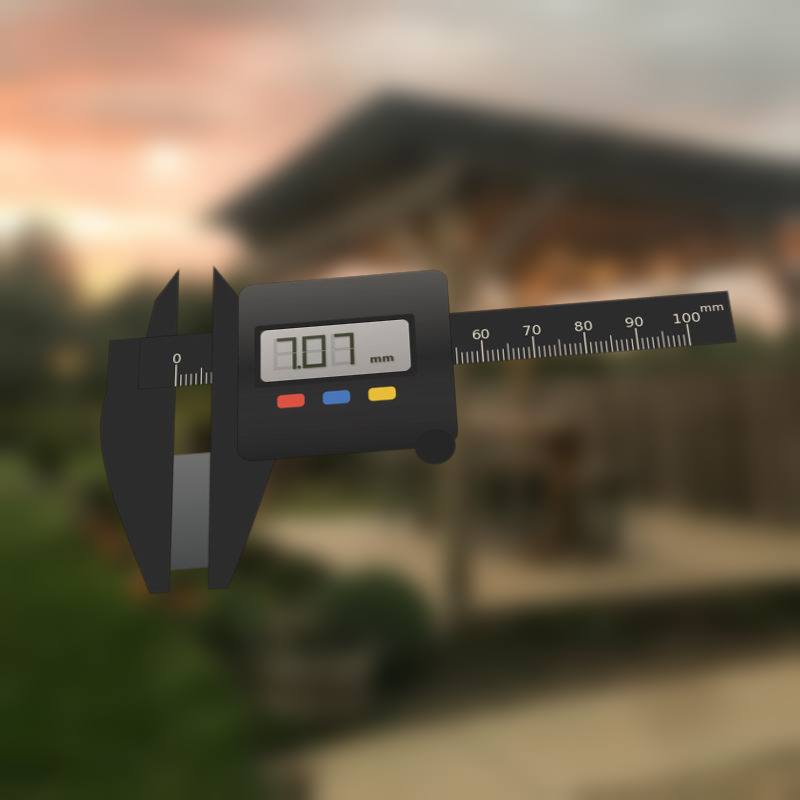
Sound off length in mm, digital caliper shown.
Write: 7.07 mm
